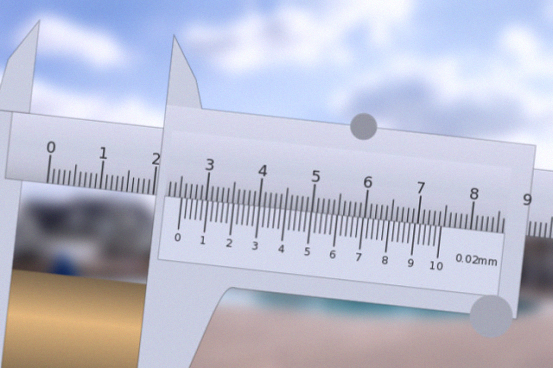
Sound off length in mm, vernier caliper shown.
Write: 25.4 mm
